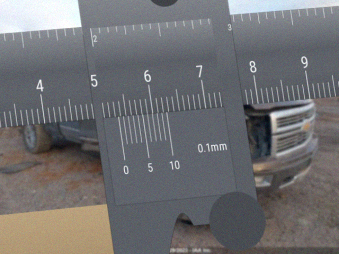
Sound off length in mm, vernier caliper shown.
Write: 53.6 mm
